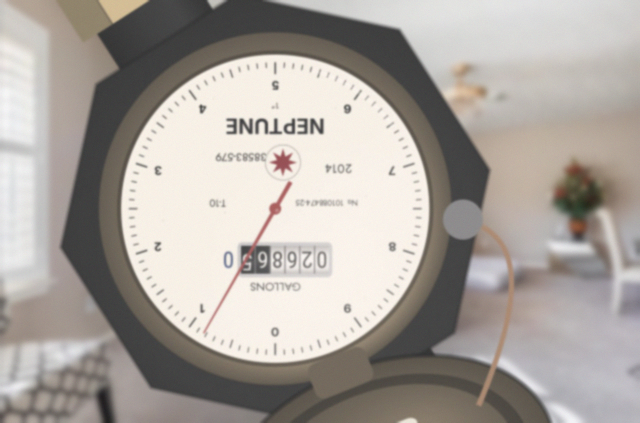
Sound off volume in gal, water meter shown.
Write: 268650.8 gal
